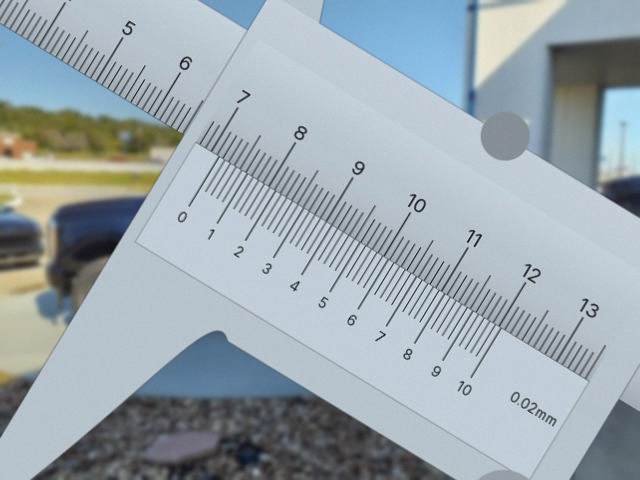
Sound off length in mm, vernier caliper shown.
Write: 71.4 mm
